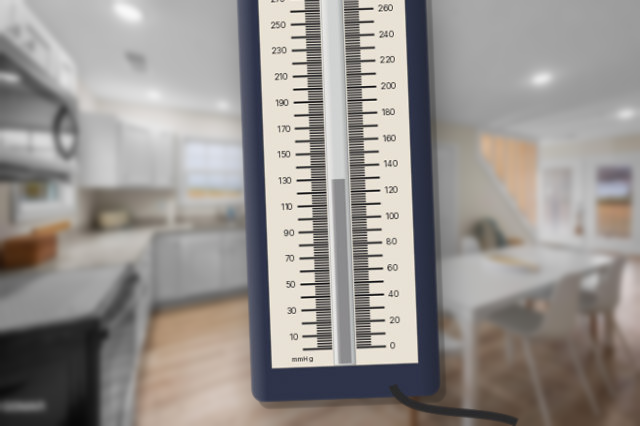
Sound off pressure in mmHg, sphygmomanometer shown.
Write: 130 mmHg
